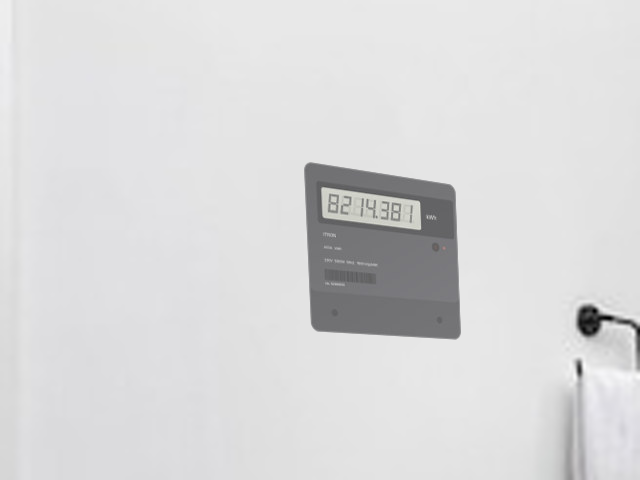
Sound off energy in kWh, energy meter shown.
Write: 8214.381 kWh
